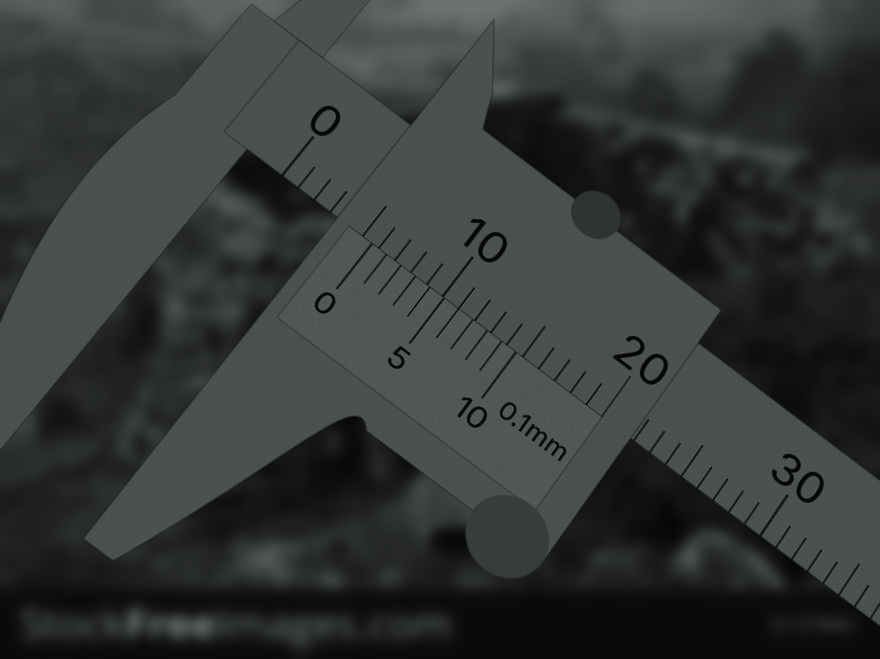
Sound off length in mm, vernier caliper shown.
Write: 5.6 mm
